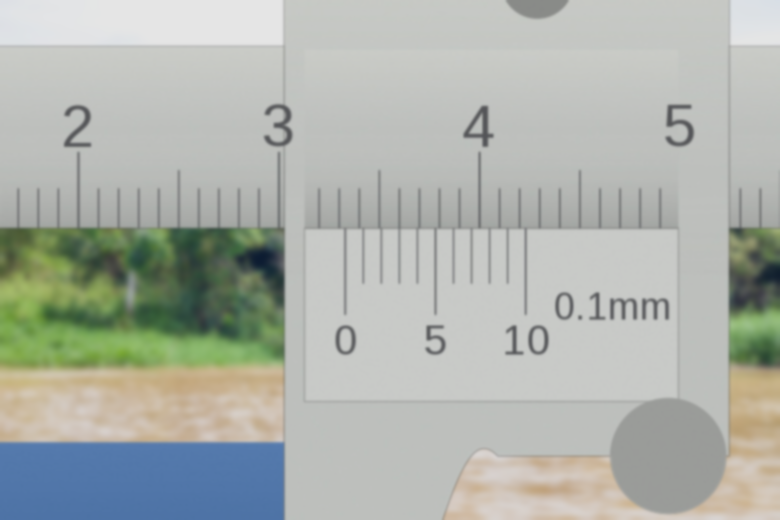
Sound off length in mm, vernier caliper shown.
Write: 33.3 mm
